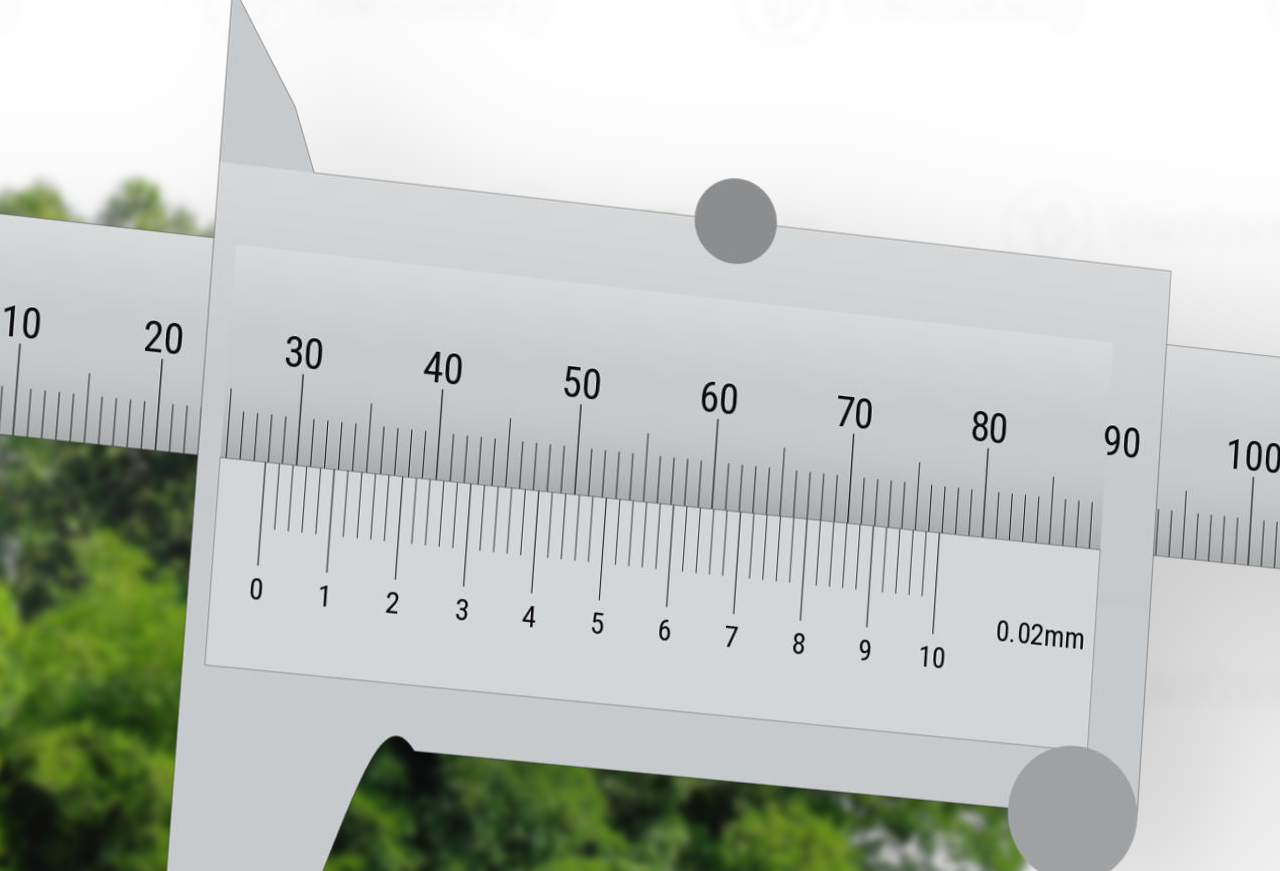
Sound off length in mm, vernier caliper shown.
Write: 27.8 mm
